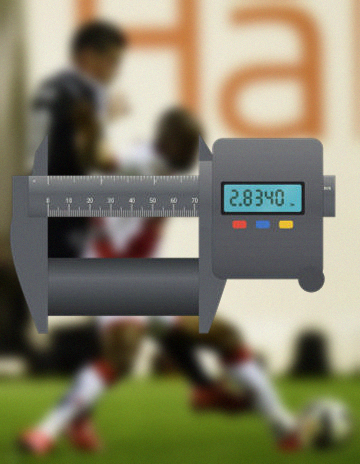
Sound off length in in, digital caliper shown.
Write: 2.8340 in
